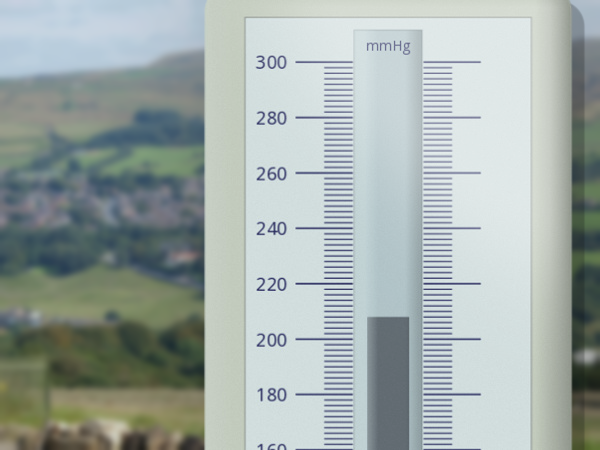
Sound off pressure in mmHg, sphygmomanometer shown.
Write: 208 mmHg
